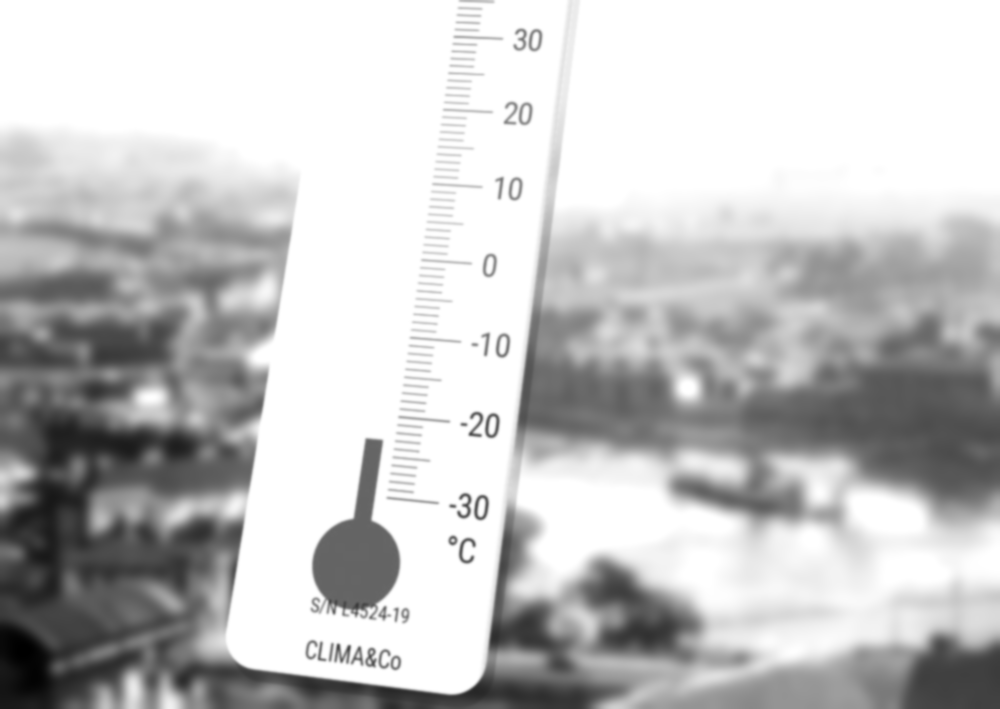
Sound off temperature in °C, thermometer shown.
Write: -23 °C
